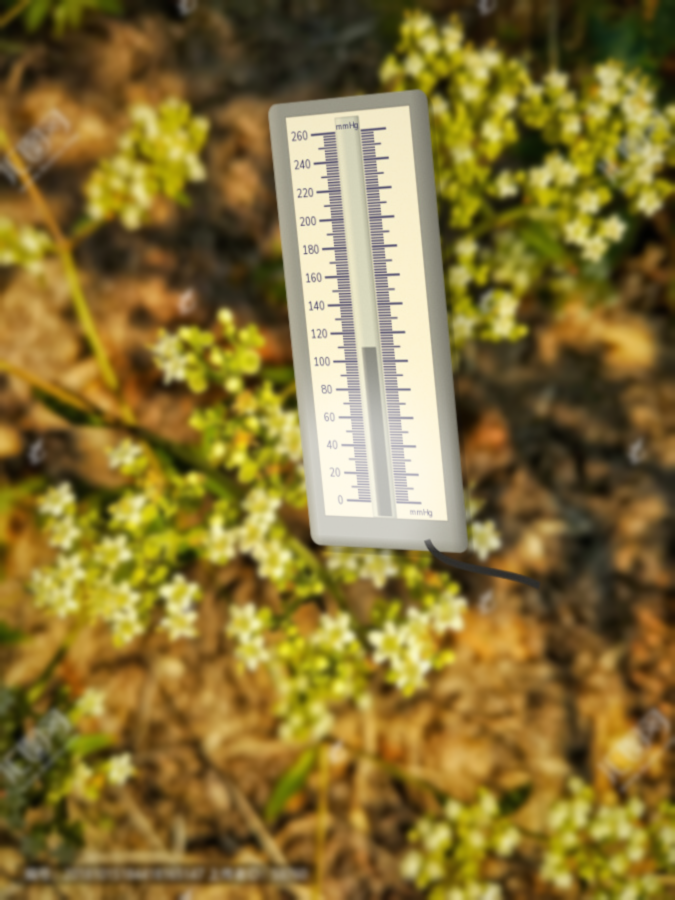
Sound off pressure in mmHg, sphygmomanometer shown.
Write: 110 mmHg
